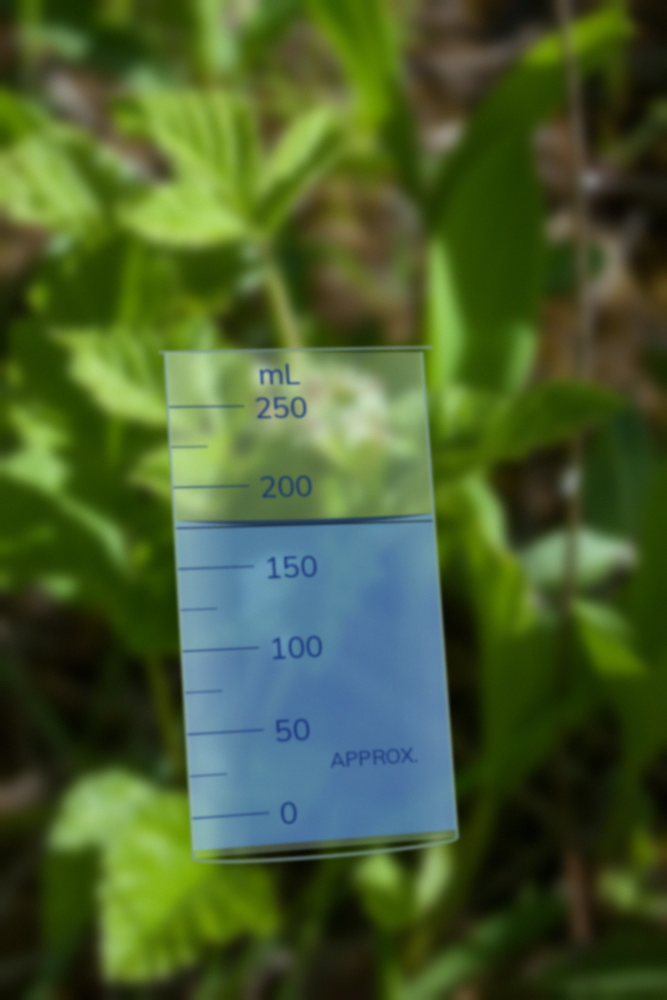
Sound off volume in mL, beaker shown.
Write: 175 mL
